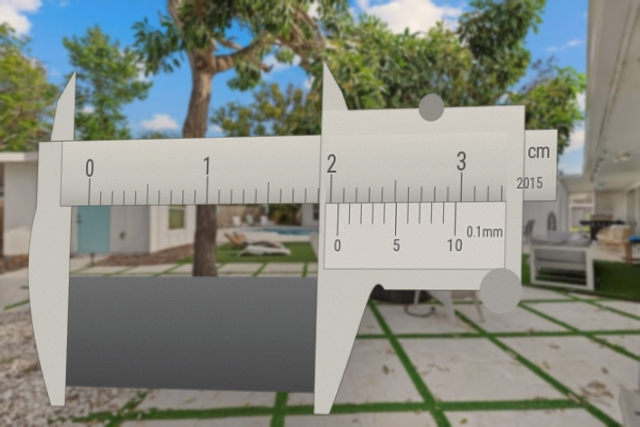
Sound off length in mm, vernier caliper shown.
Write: 20.6 mm
